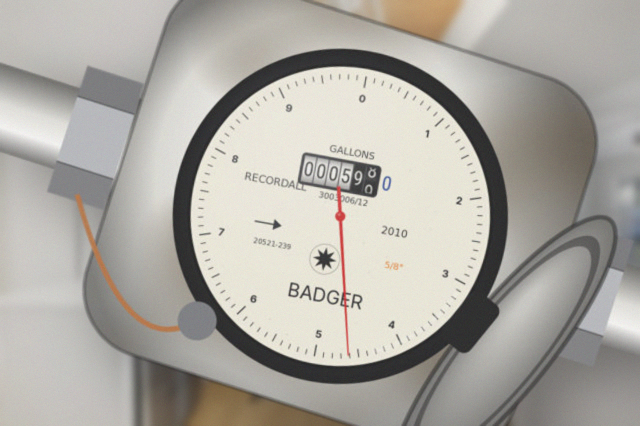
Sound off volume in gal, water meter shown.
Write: 5984.6 gal
